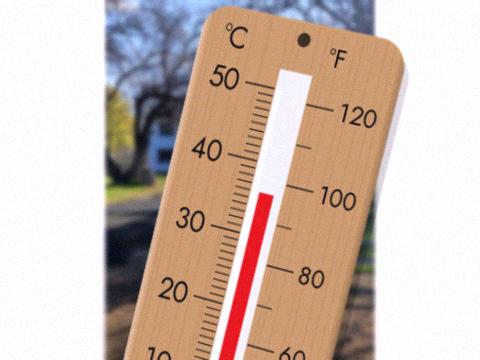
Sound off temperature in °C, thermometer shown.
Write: 36 °C
